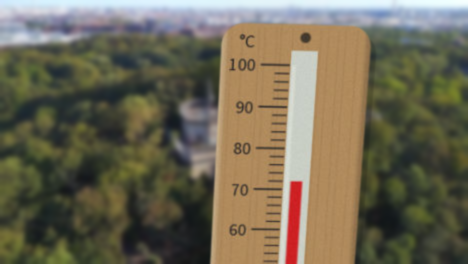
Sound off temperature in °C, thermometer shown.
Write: 72 °C
